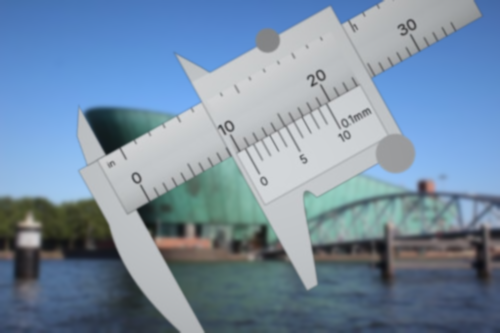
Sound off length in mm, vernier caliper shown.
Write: 10.6 mm
